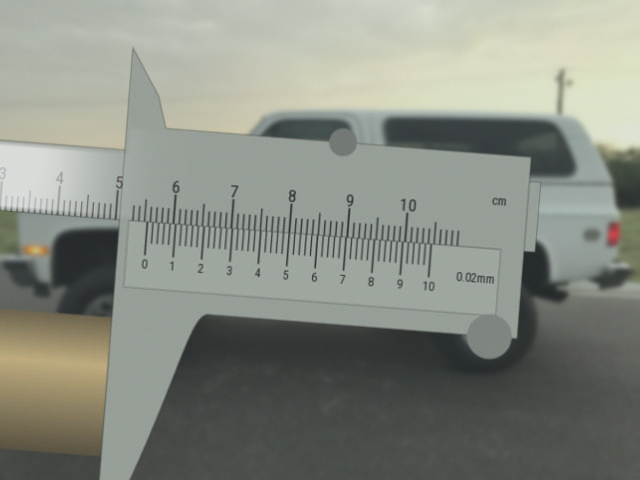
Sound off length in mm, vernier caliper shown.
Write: 55.5 mm
